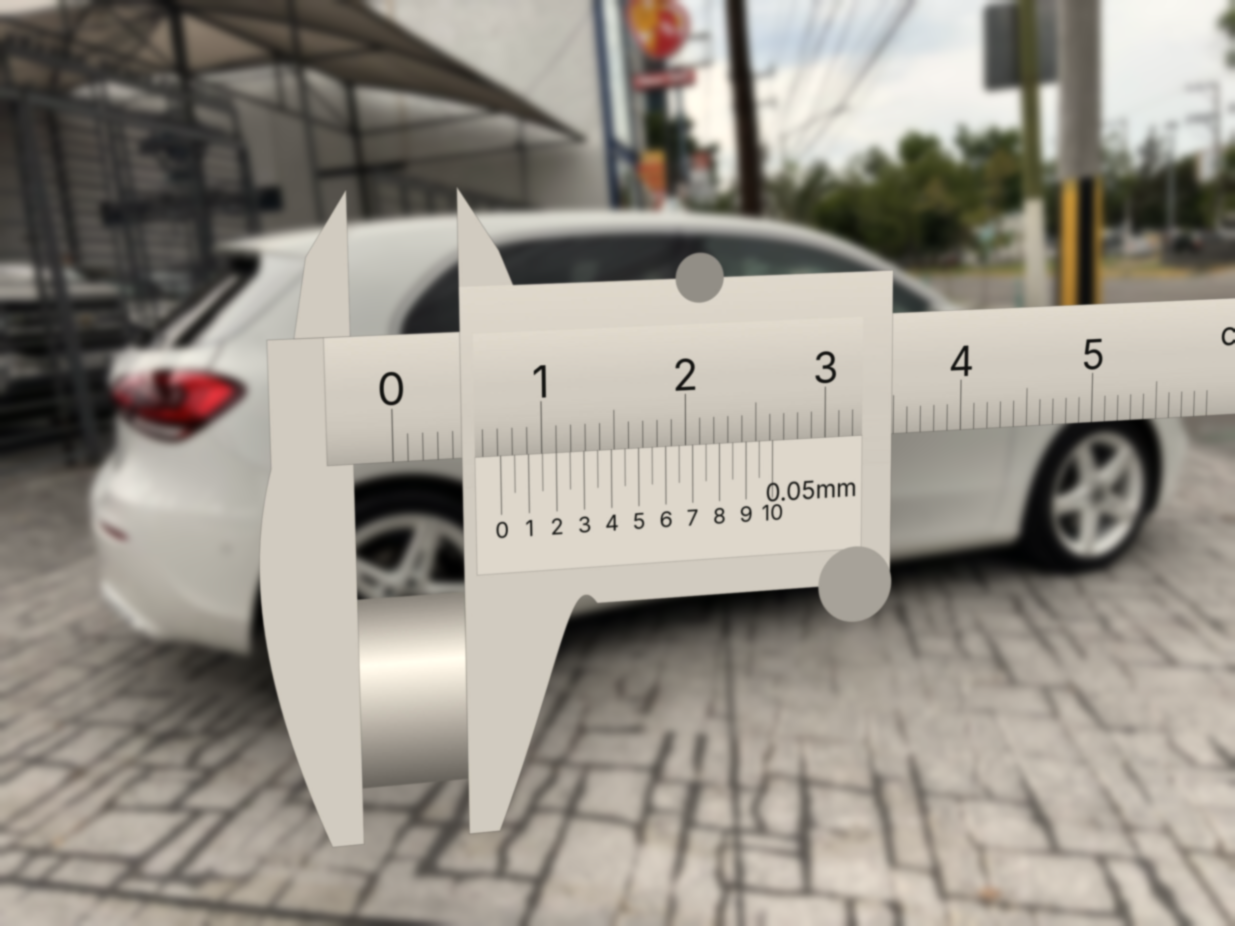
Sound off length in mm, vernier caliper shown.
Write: 7.2 mm
